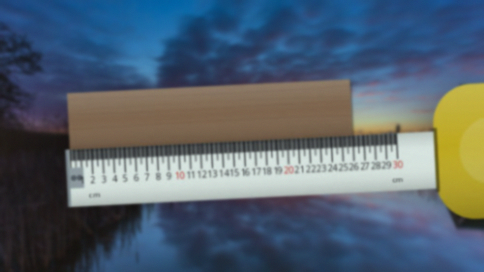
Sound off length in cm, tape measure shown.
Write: 26 cm
